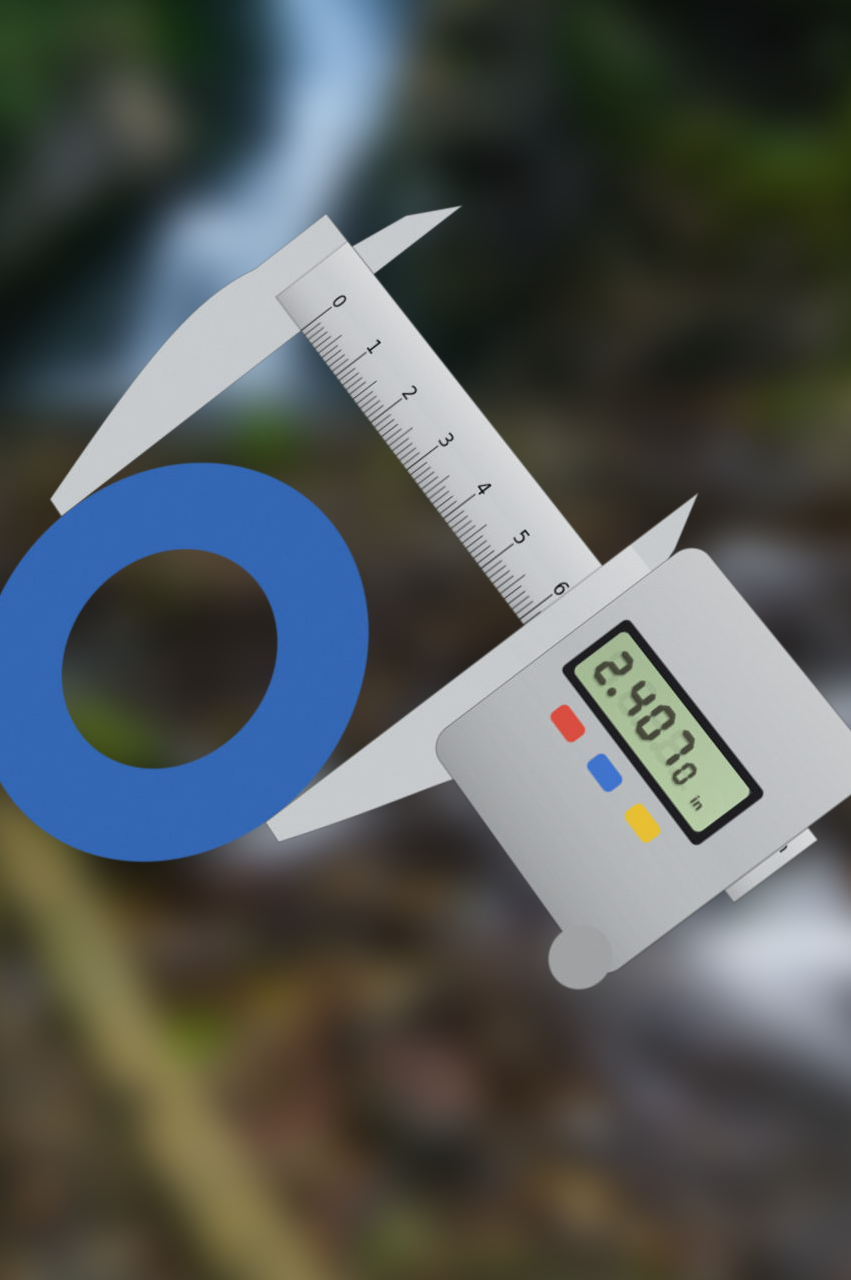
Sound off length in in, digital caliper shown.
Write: 2.4070 in
